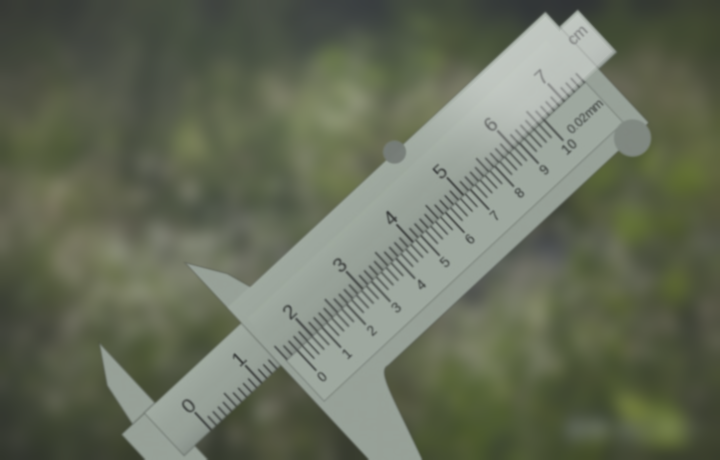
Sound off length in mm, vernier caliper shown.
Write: 17.0 mm
